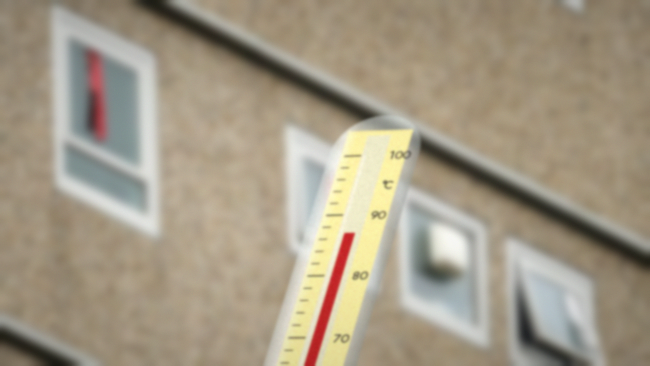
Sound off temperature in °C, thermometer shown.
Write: 87 °C
